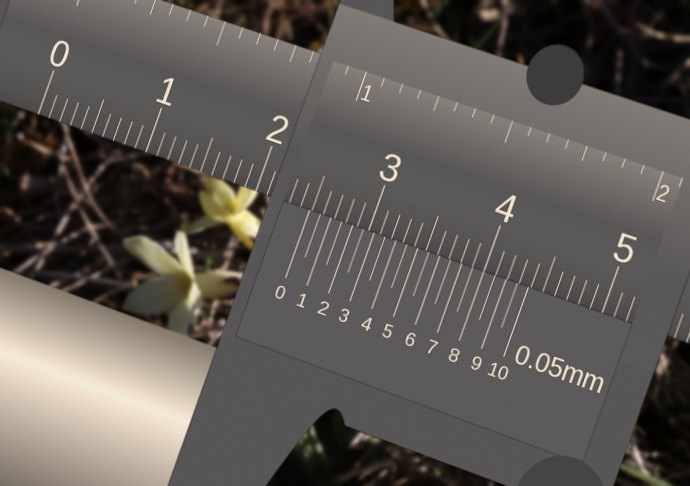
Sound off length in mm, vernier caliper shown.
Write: 24.8 mm
